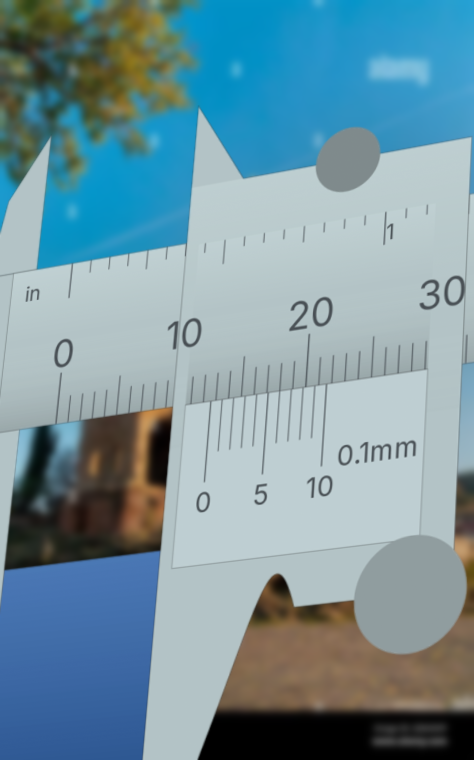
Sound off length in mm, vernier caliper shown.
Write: 12.6 mm
